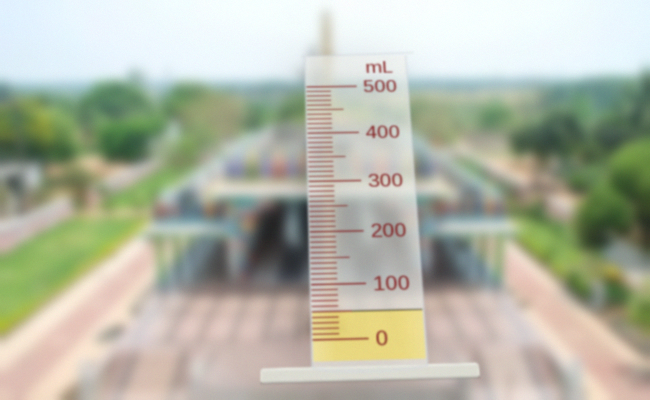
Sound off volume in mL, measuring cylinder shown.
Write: 50 mL
